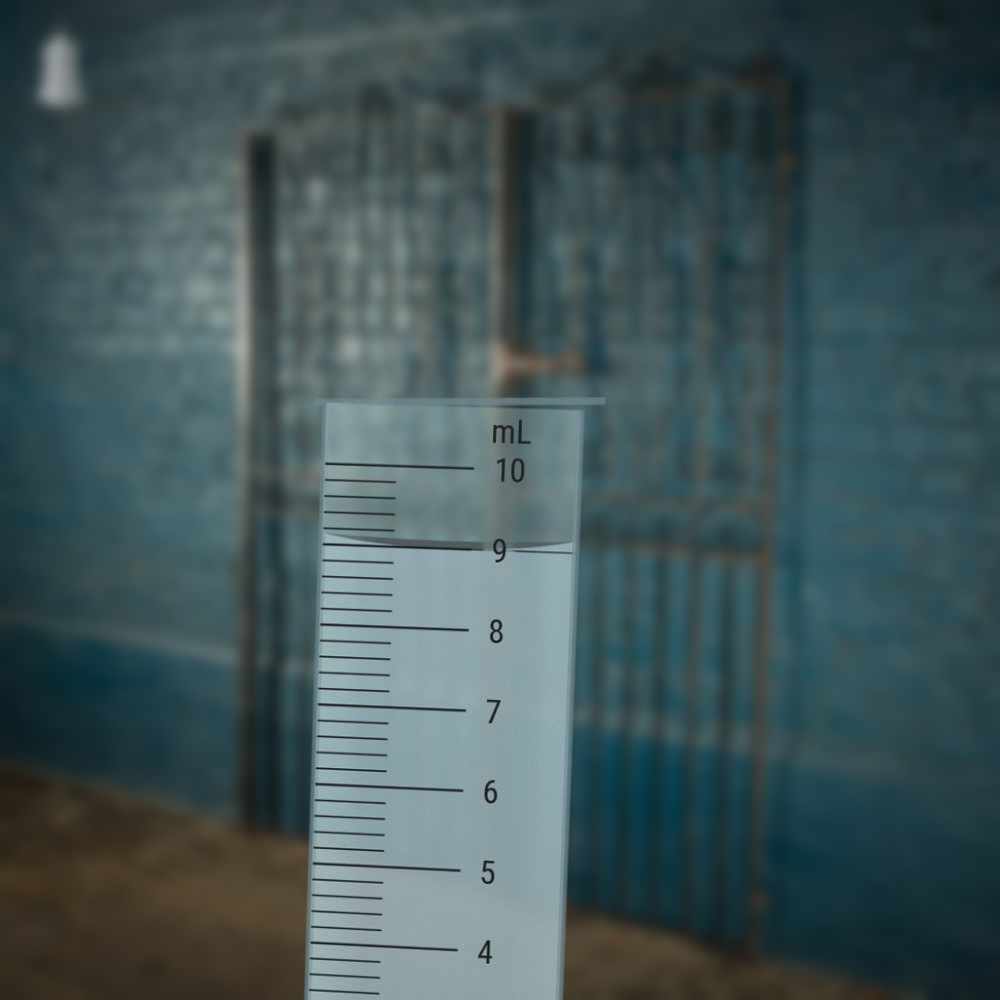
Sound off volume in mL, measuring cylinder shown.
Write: 9 mL
